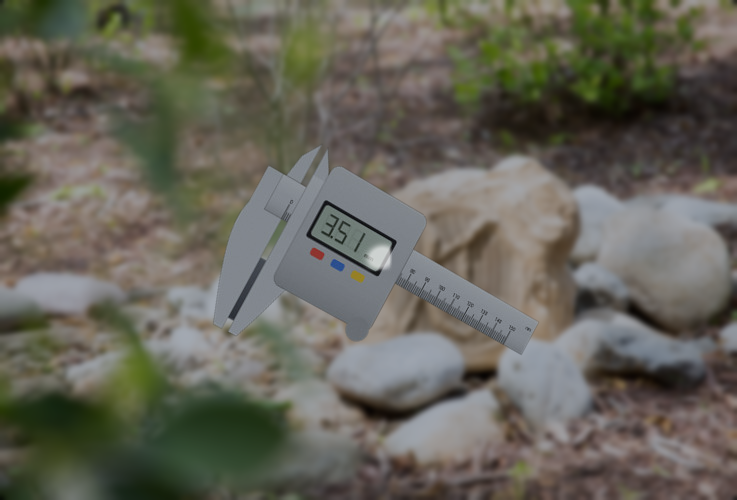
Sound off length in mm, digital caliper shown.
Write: 3.51 mm
